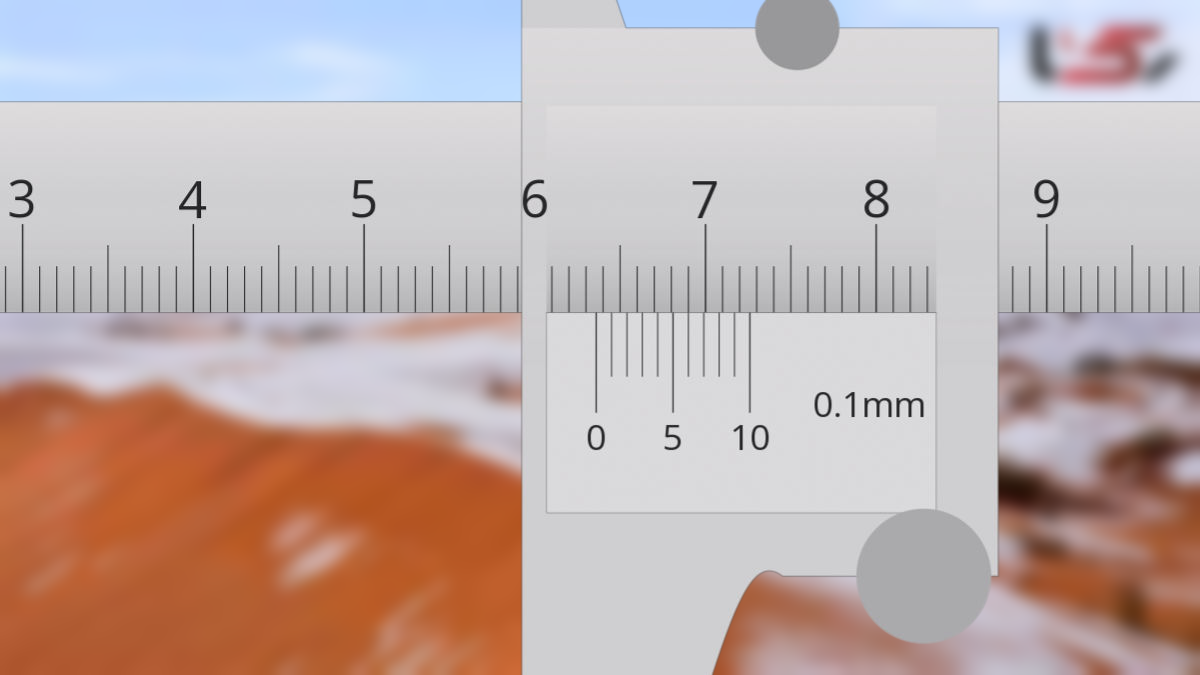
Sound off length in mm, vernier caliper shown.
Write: 63.6 mm
